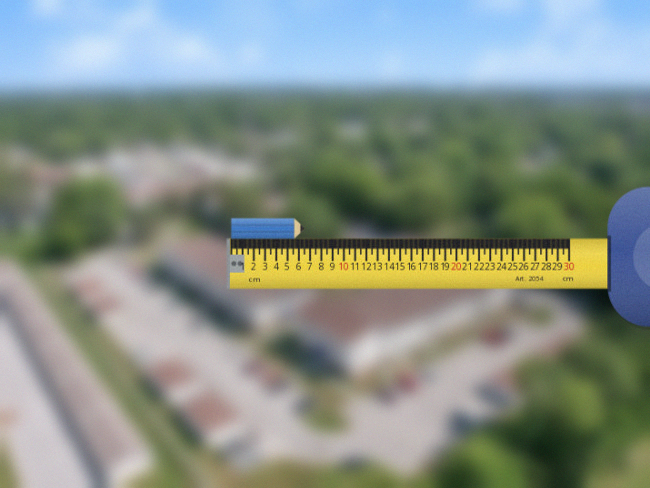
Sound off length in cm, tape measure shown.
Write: 6.5 cm
